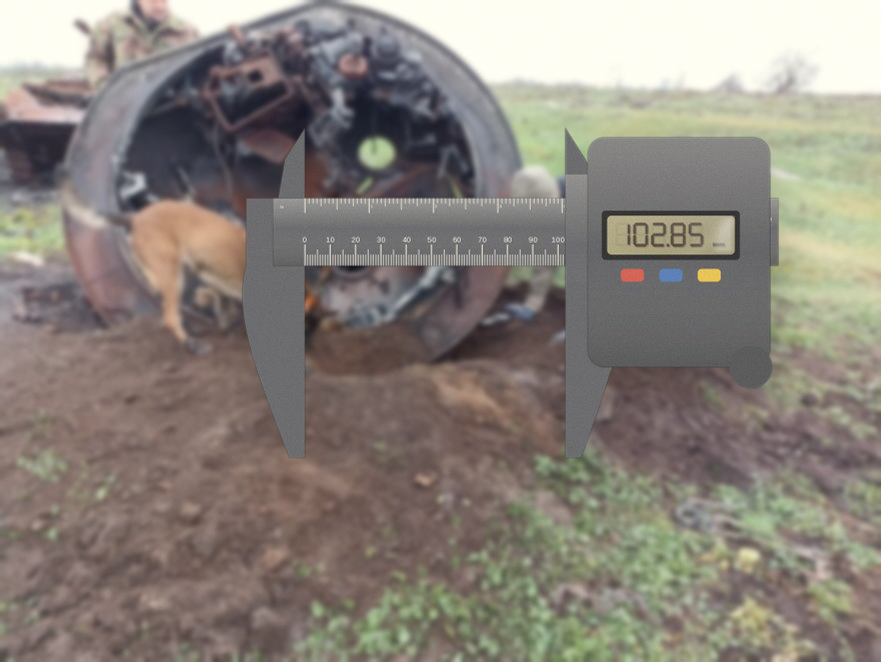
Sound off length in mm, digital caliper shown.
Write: 102.85 mm
